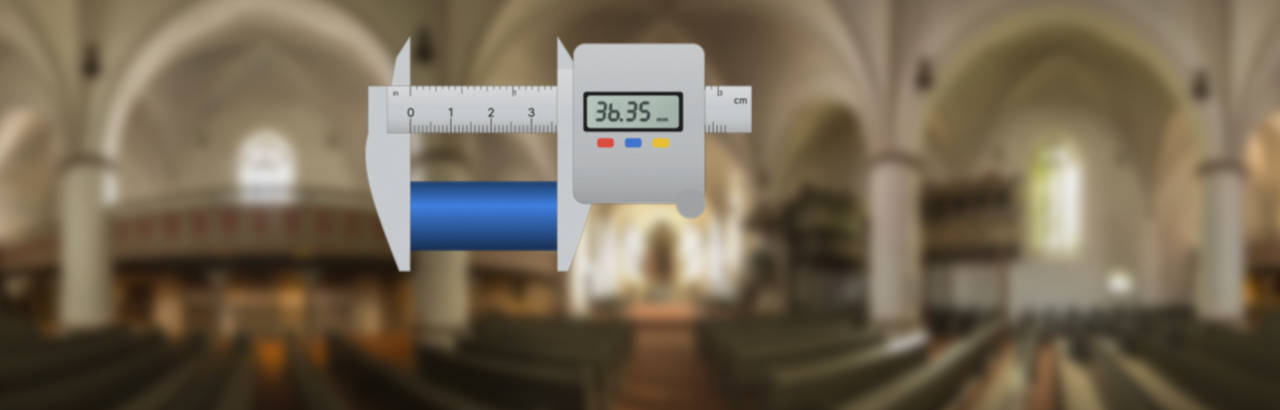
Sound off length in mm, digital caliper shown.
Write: 36.35 mm
